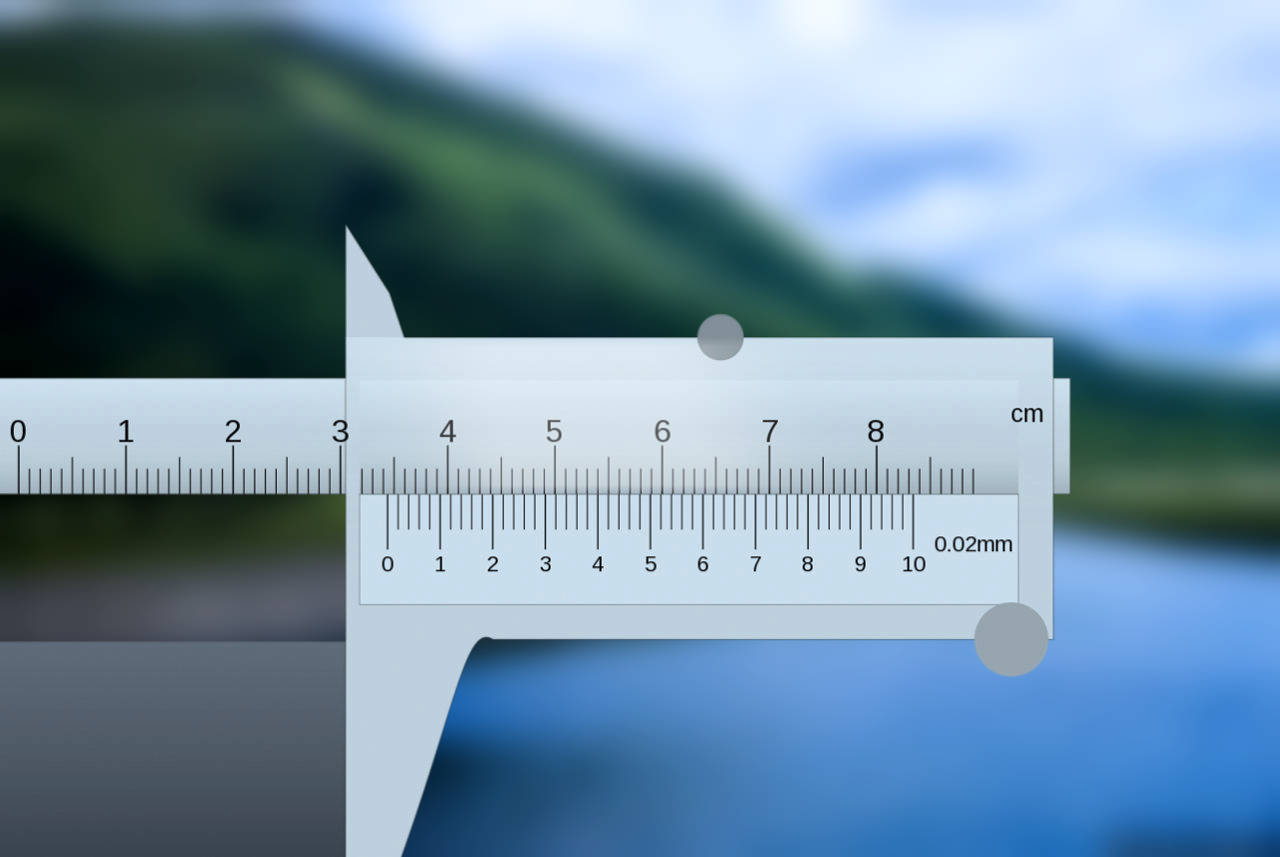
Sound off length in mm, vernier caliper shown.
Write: 34.4 mm
